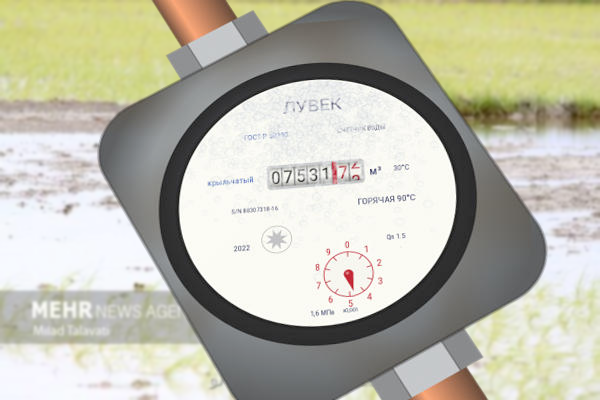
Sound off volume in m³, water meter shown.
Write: 7531.724 m³
